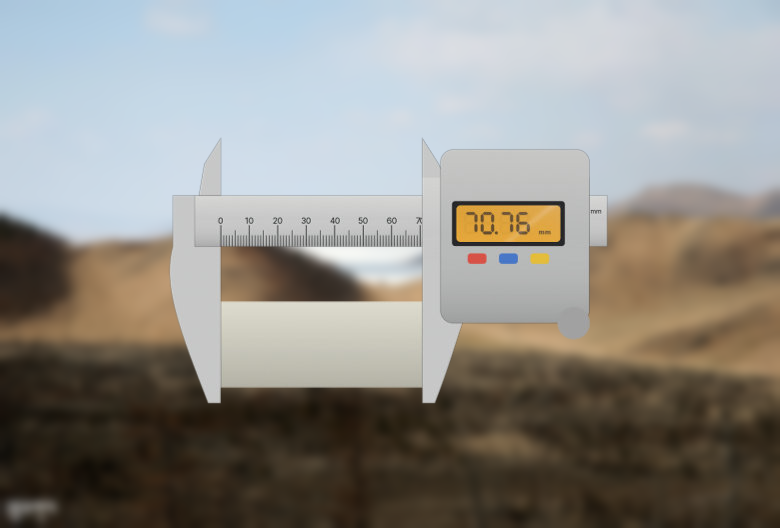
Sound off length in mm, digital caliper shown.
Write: 70.76 mm
